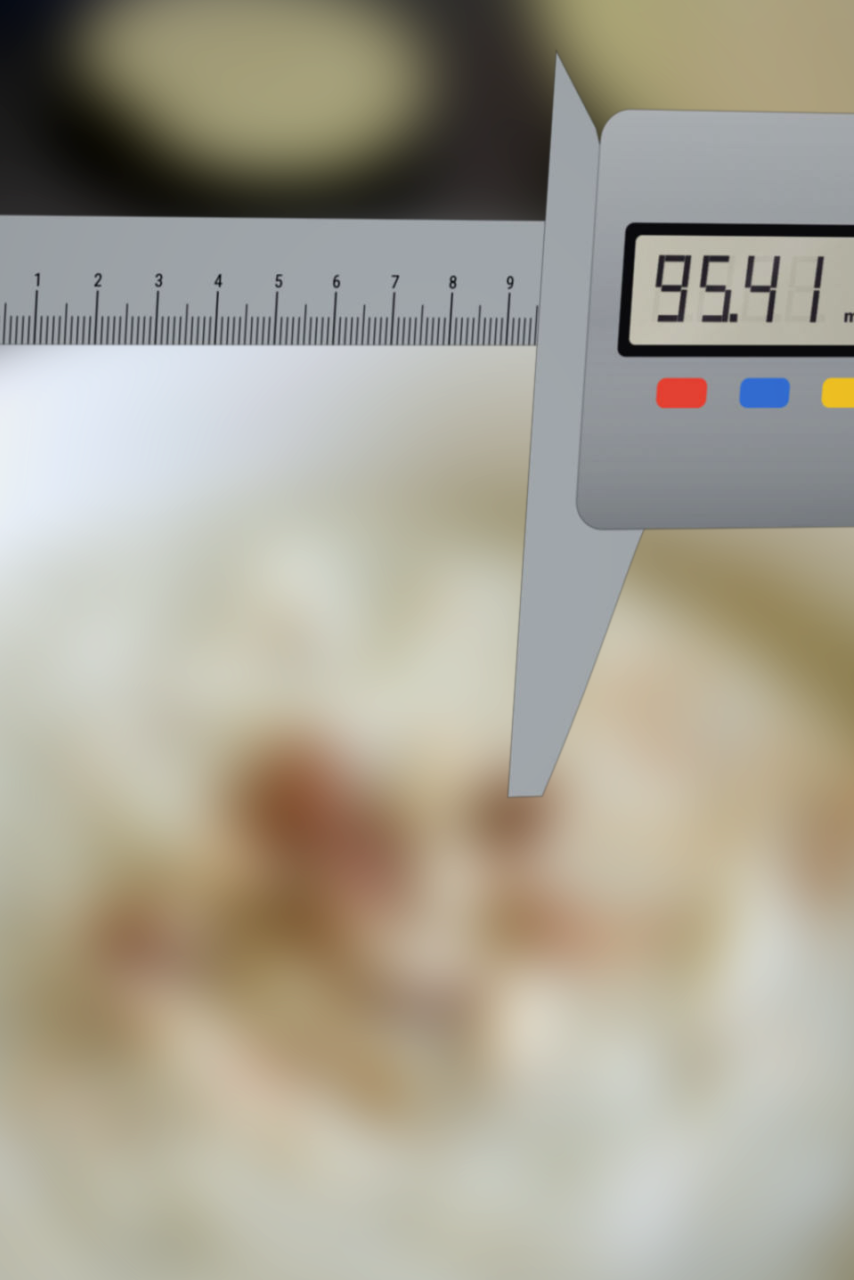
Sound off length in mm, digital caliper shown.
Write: 95.41 mm
